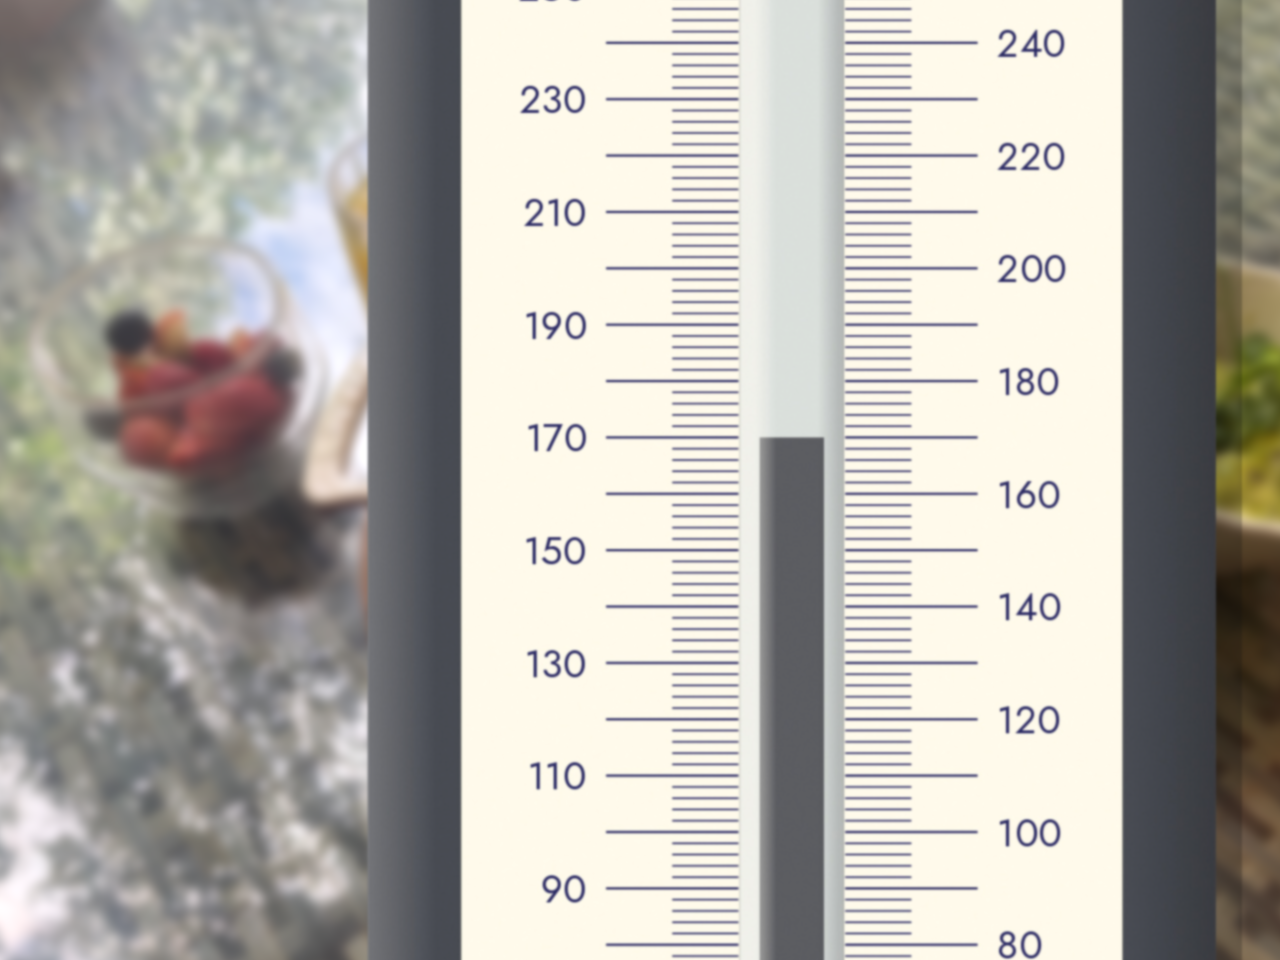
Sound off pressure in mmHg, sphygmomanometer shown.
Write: 170 mmHg
